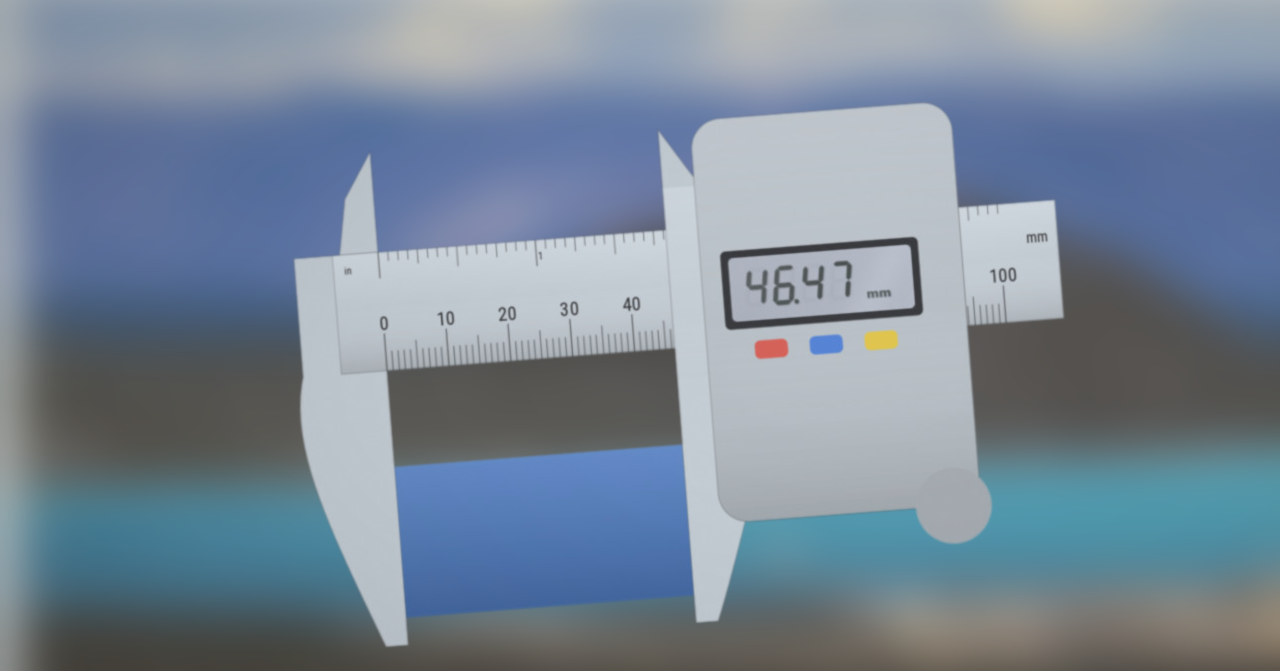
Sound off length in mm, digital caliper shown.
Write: 46.47 mm
